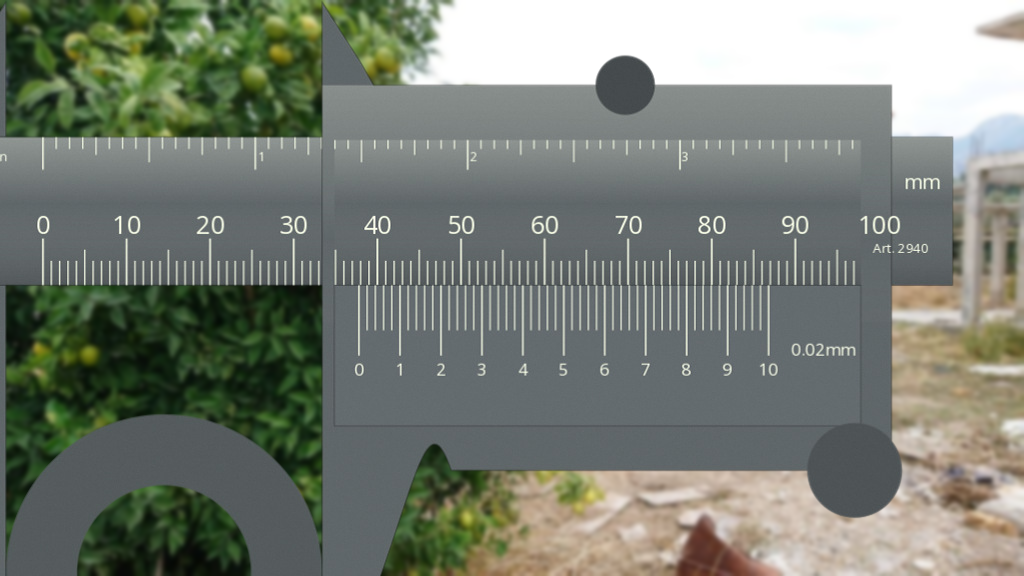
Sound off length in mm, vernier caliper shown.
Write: 37.8 mm
